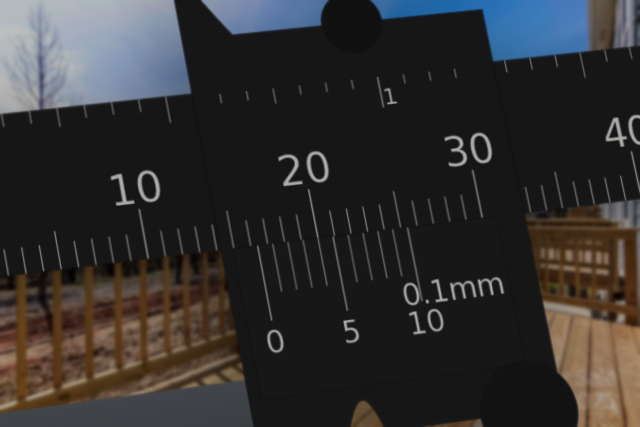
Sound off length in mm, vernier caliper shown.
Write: 16.4 mm
